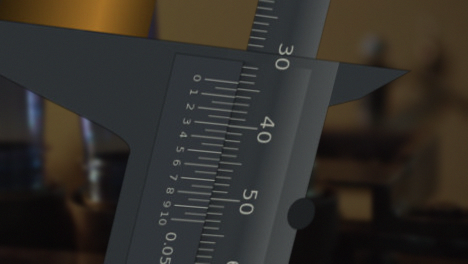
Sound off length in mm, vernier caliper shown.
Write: 34.2 mm
